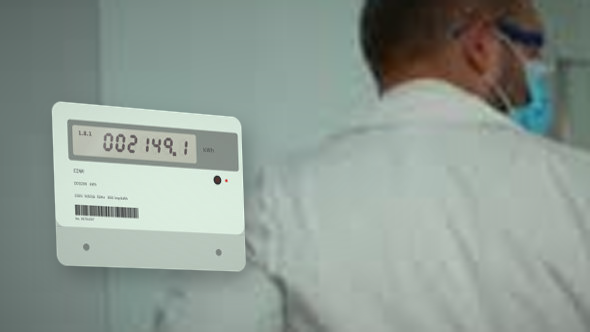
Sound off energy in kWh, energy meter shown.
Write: 2149.1 kWh
